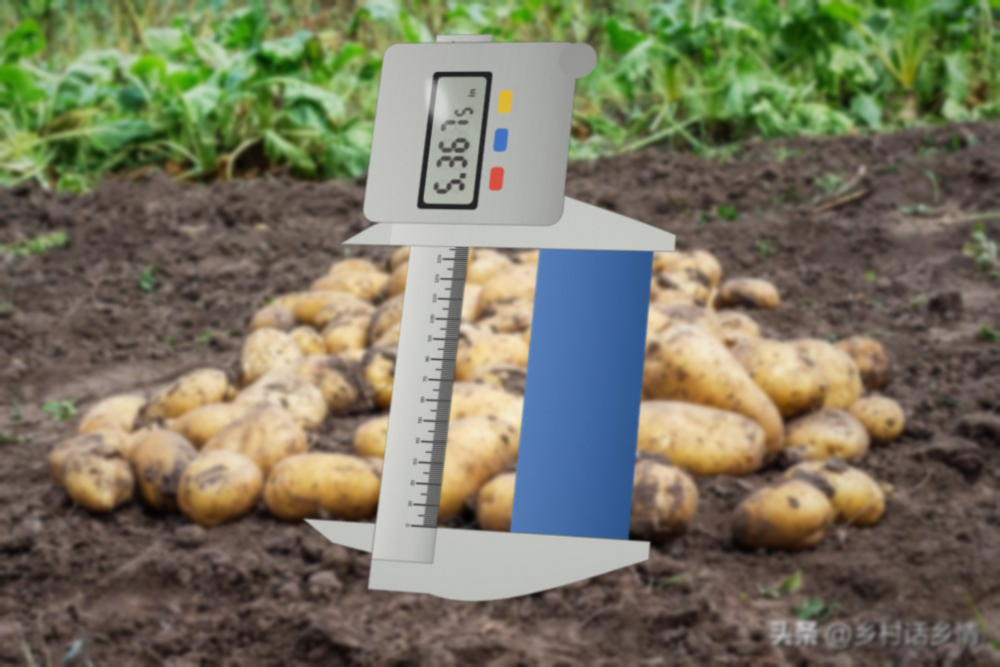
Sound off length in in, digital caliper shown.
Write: 5.3675 in
